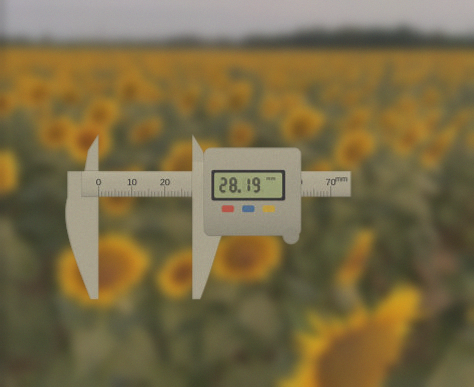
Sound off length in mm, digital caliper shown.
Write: 28.19 mm
